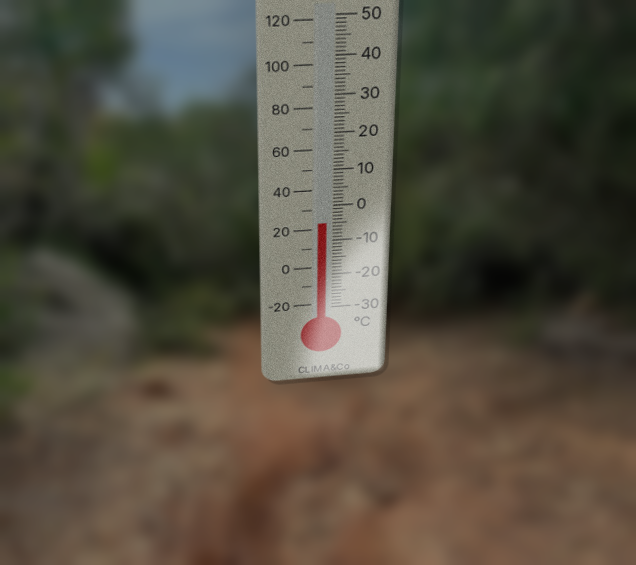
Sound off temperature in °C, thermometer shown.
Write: -5 °C
